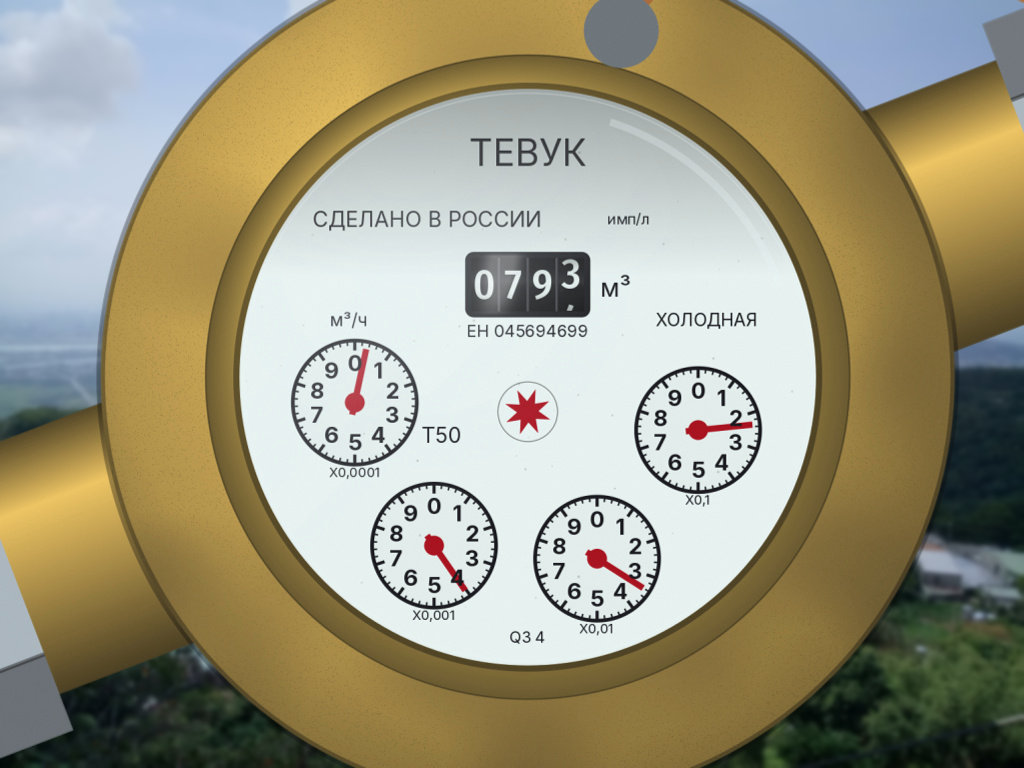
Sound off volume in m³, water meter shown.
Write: 793.2340 m³
